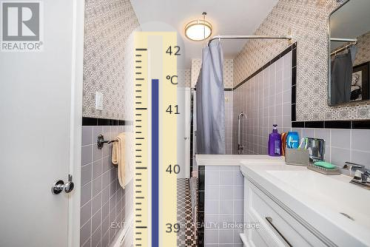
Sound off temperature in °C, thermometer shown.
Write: 41.5 °C
